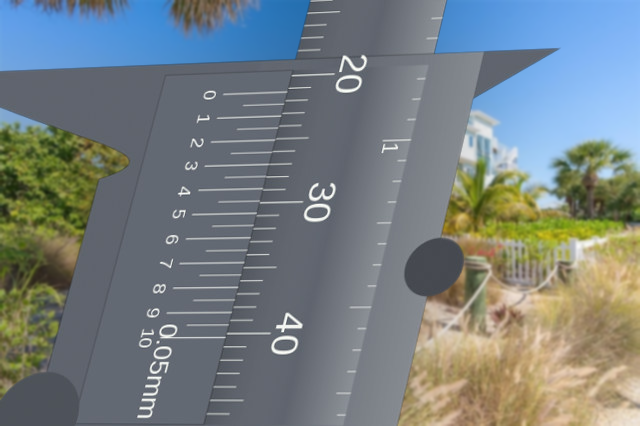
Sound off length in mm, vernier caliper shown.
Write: 21.3 mm
